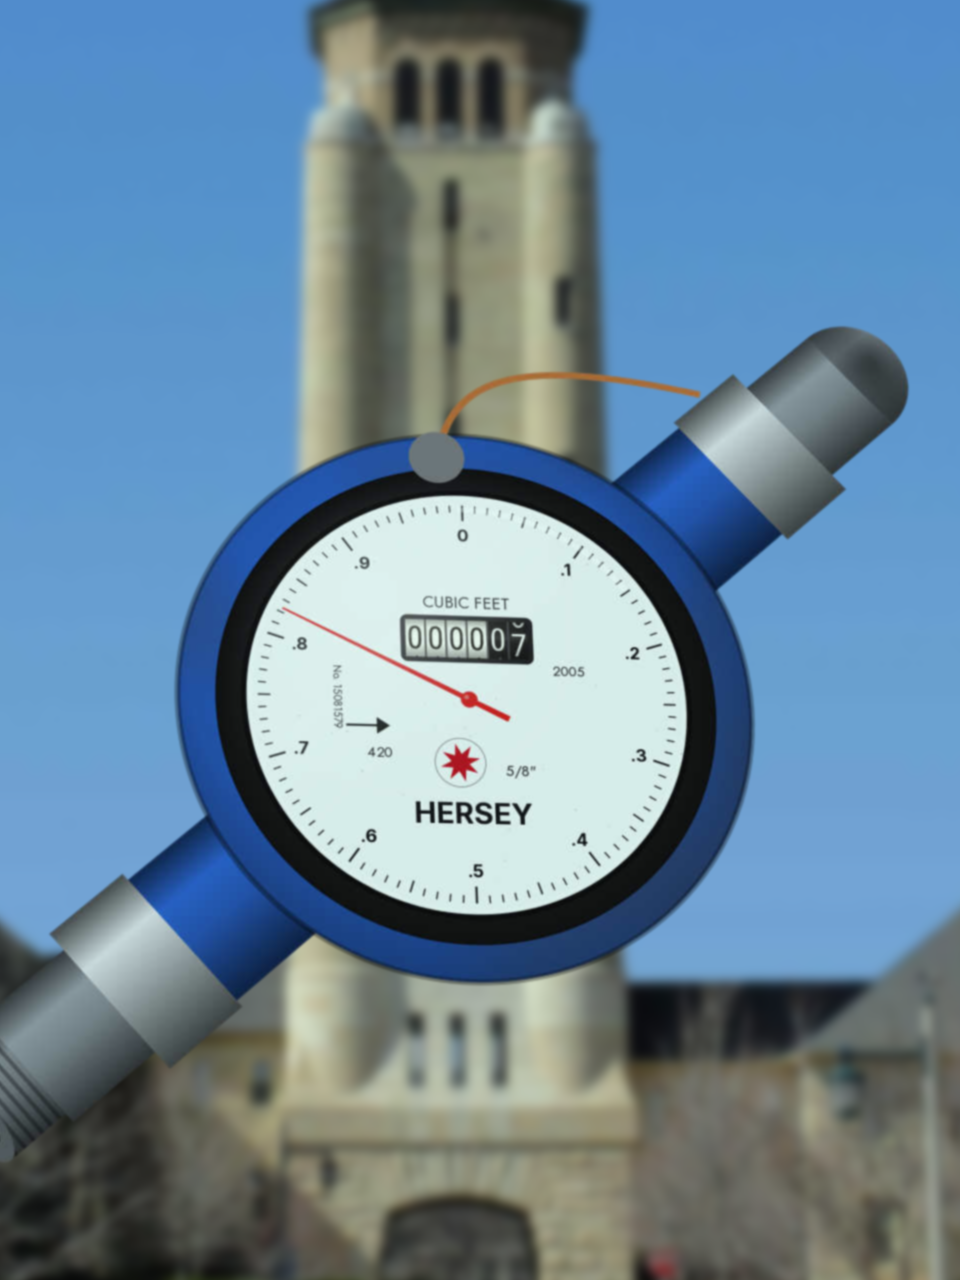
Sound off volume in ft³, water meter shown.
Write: 6.82 ft³
